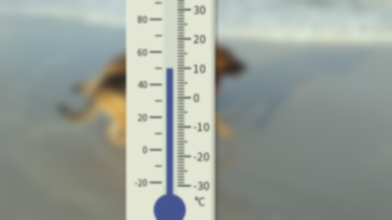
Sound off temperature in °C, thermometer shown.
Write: 10 °C
